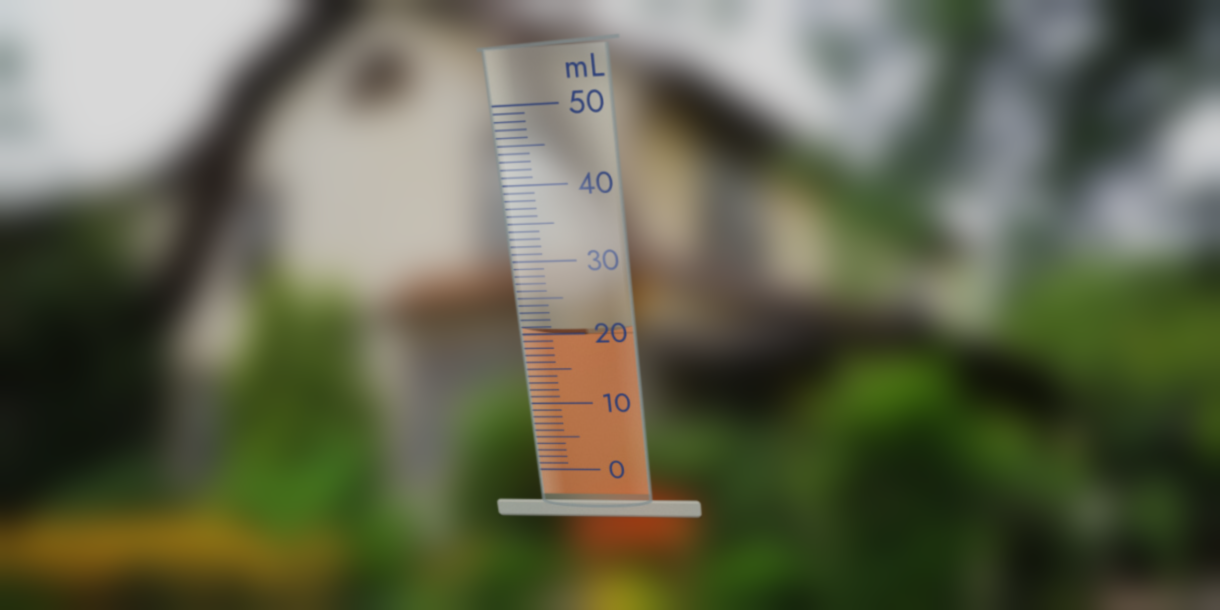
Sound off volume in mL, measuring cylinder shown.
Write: 20 mL
